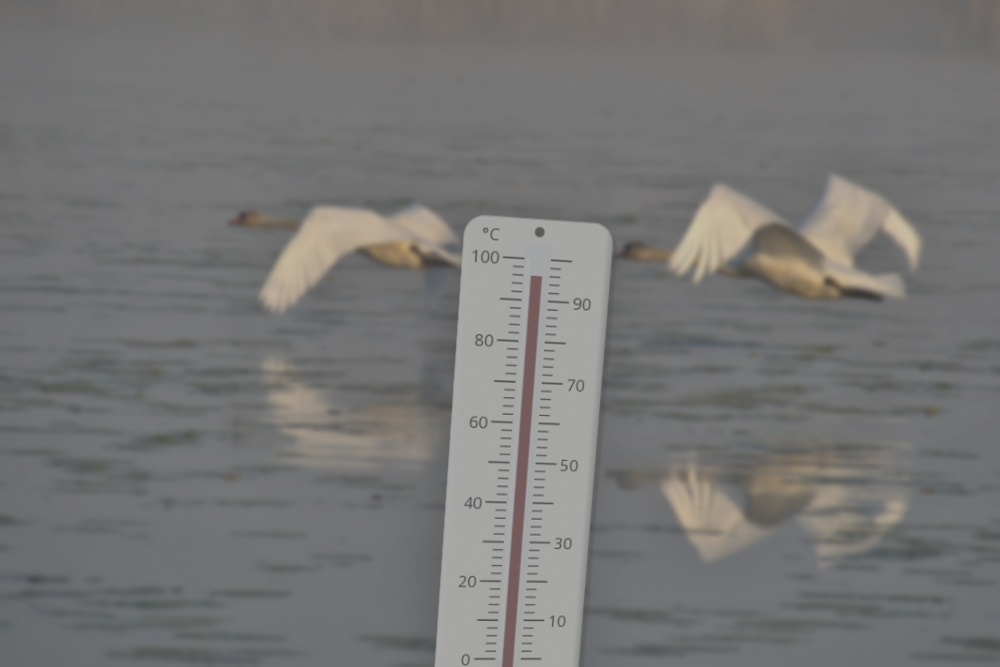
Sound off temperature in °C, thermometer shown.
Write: 96 °C
